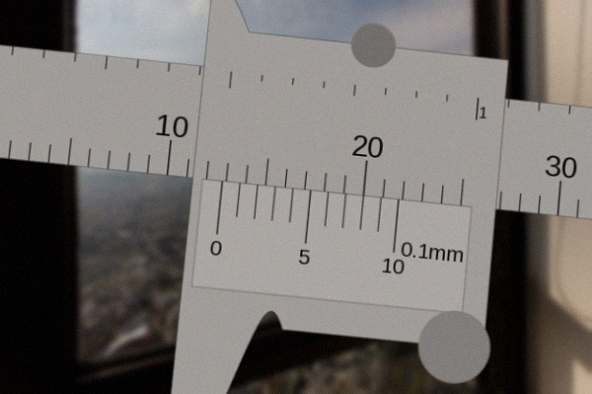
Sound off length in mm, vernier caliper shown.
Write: 12.8 mm
